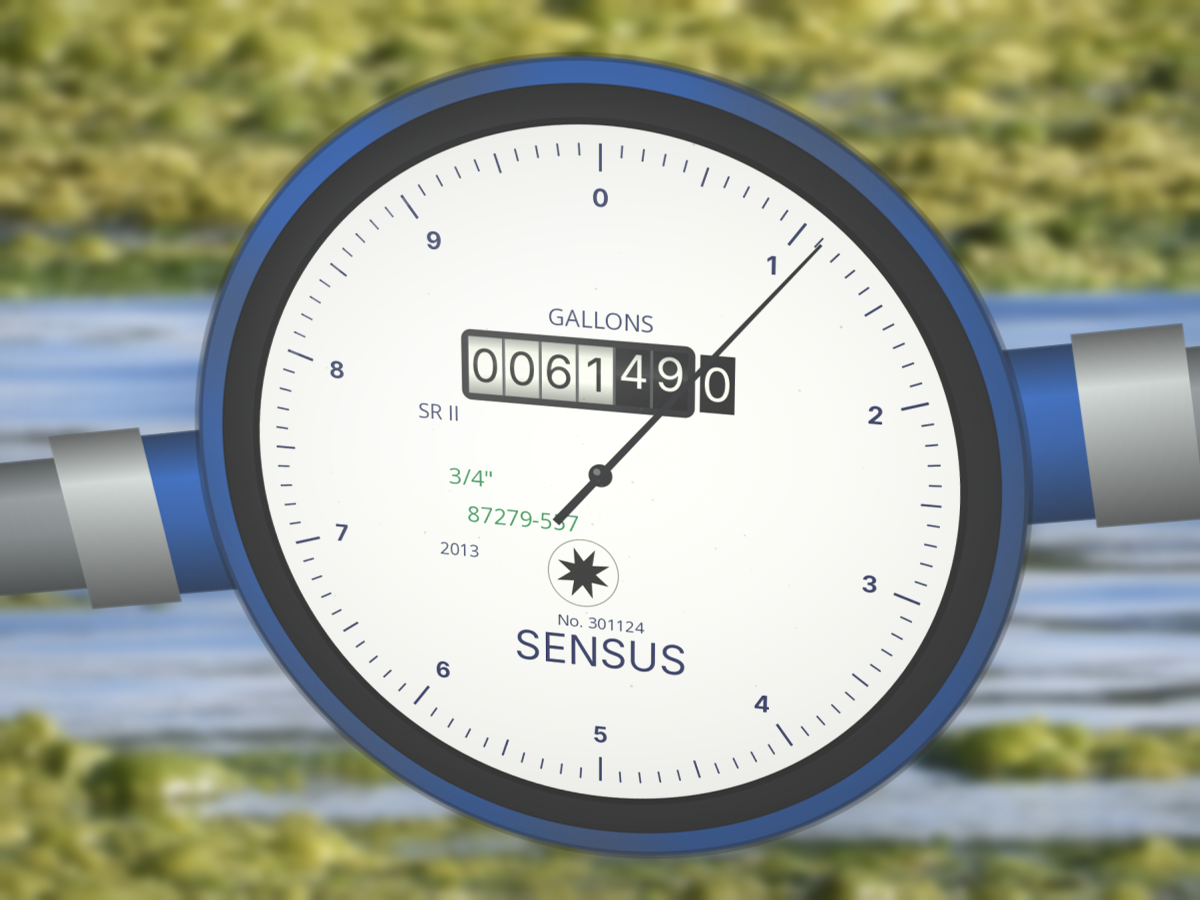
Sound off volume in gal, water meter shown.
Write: 61491.1 gal
